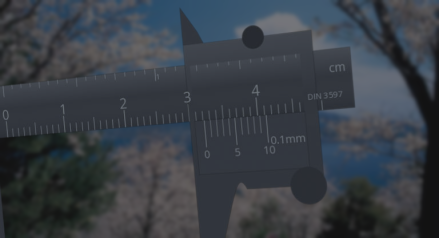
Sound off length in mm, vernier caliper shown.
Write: 32.2 mm
